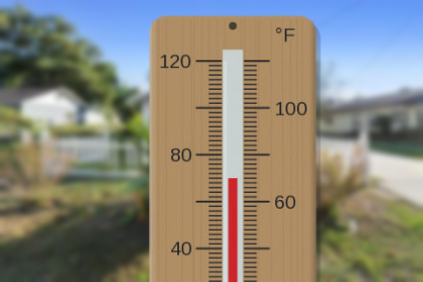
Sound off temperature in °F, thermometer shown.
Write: 70 °F
